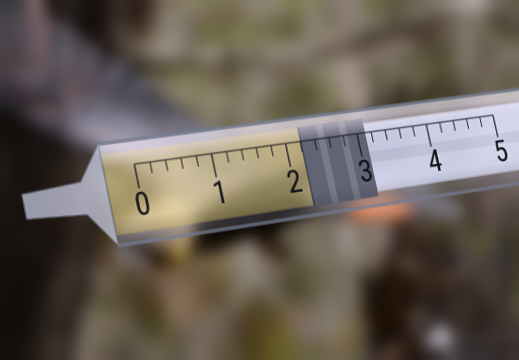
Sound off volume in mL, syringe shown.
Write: 2.2 mL
